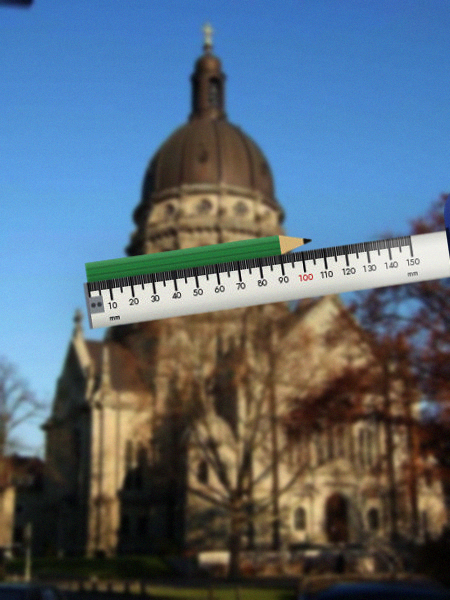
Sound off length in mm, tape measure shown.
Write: 105 mm
